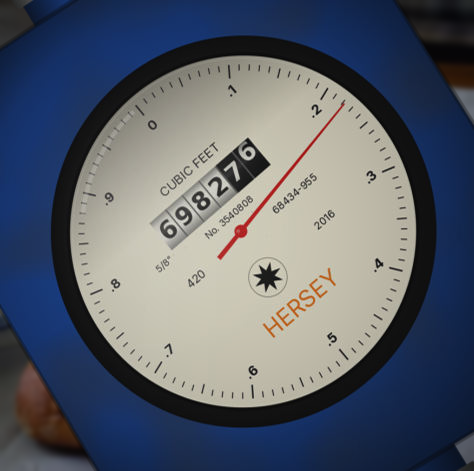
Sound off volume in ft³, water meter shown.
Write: 698276.22 ft³
